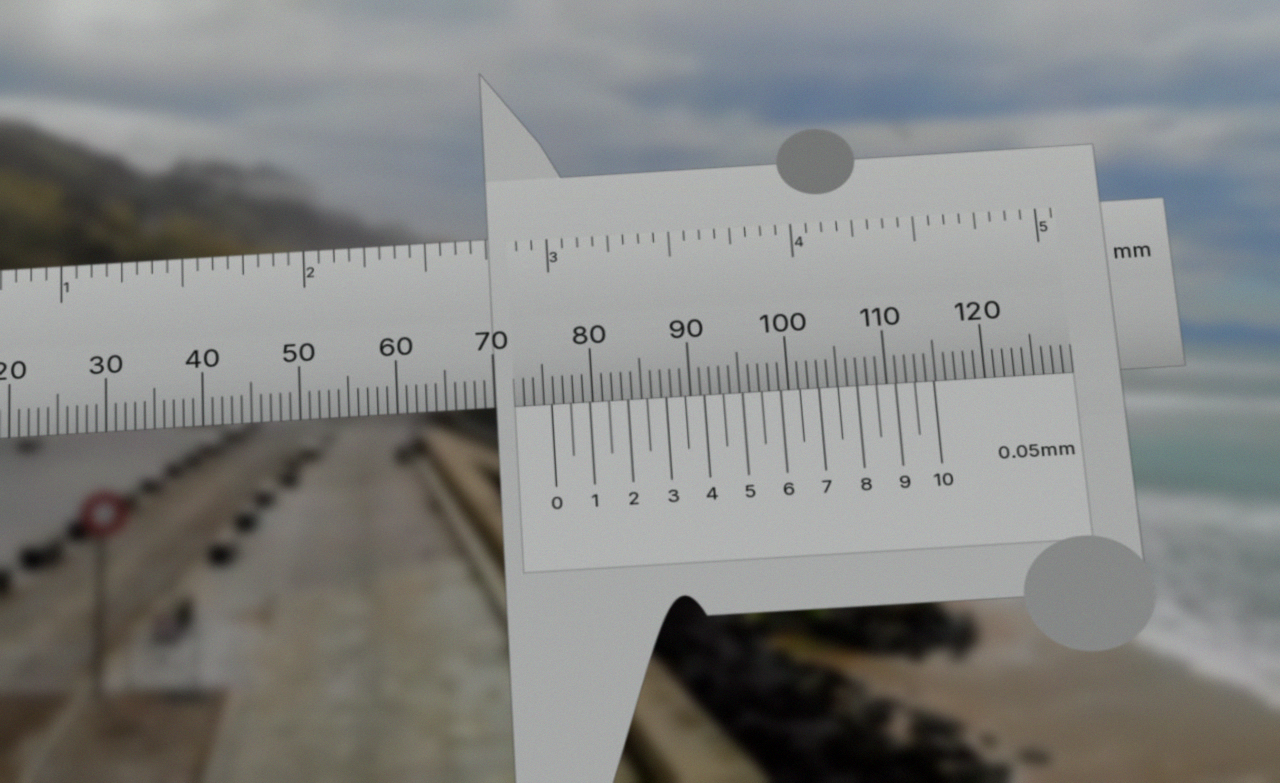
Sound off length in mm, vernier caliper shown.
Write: 75.8 mm
